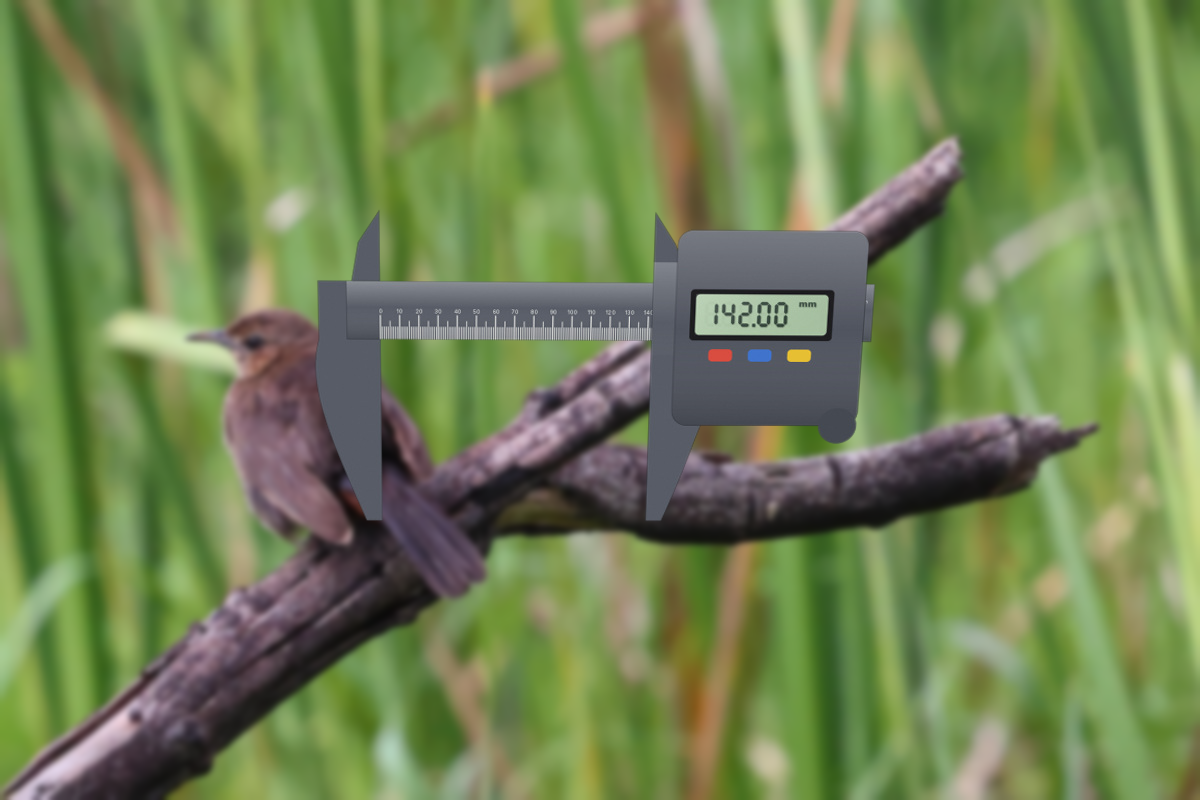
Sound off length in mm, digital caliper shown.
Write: 142.00 mm
